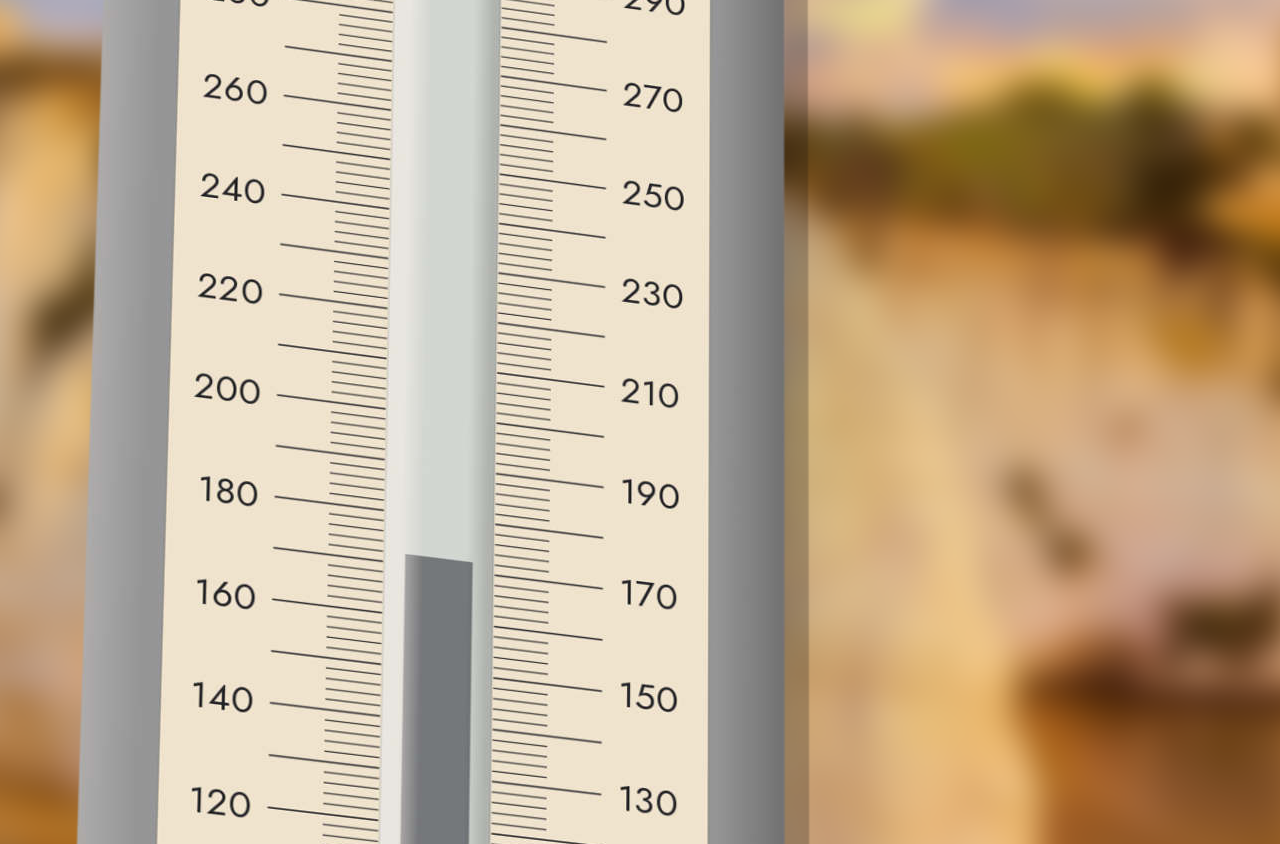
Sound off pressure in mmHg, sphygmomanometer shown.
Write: 172 mmHg
